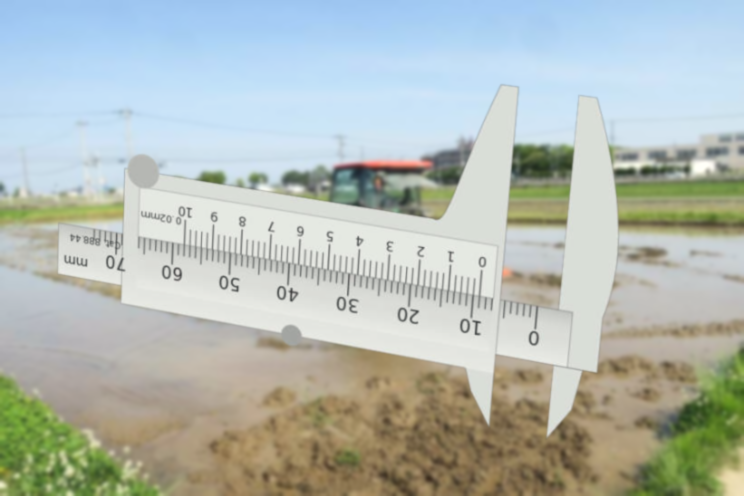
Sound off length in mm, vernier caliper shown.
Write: 9.0 mm
